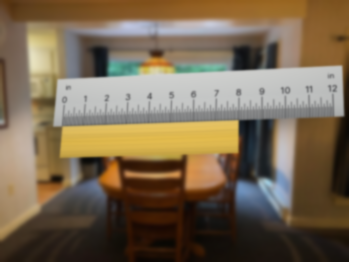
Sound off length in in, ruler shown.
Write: 8 in
